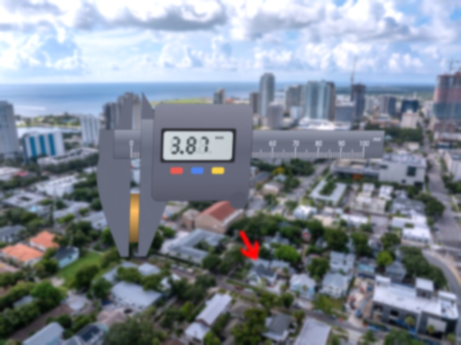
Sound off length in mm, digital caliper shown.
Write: 3.87 mm
